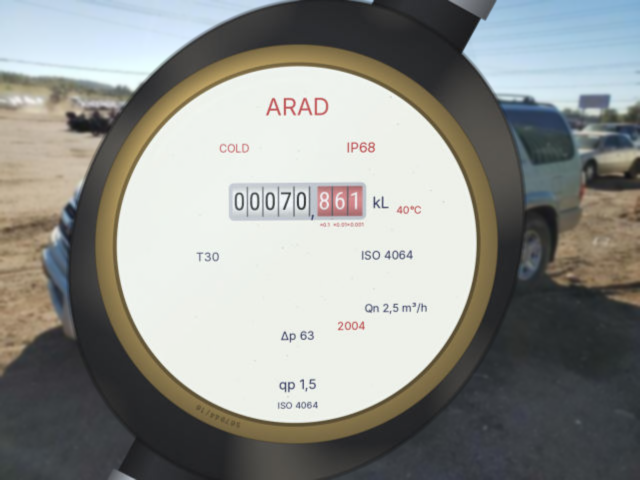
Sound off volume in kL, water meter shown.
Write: 70.861 kL
